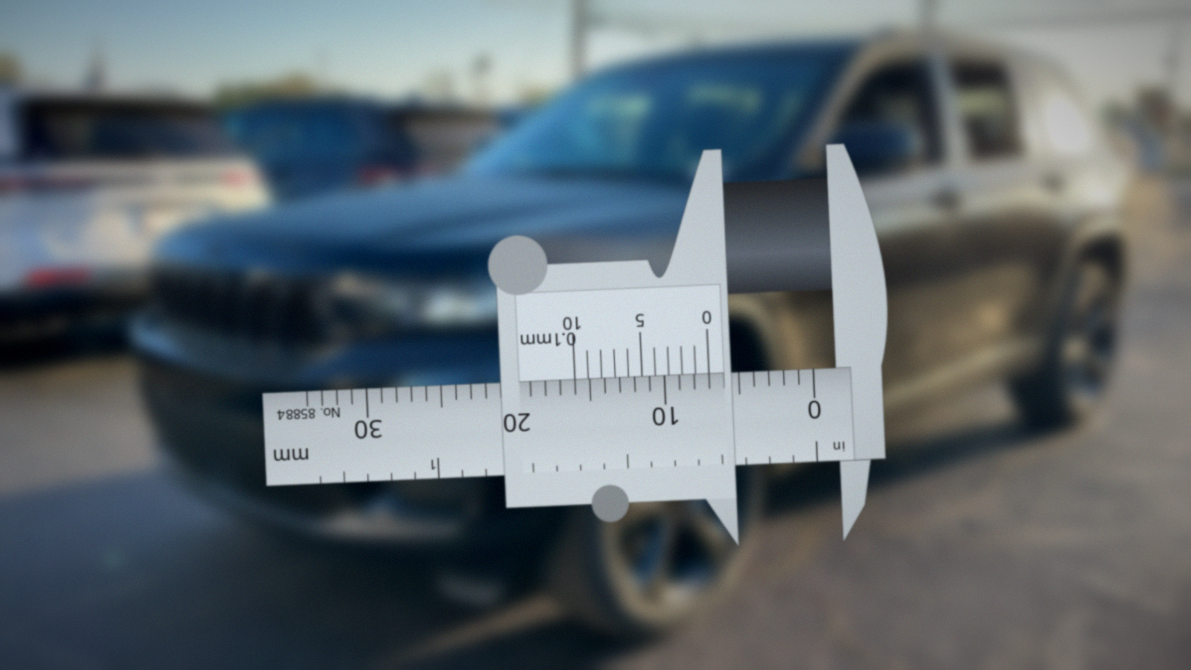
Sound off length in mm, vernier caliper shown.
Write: 7.0 mm
